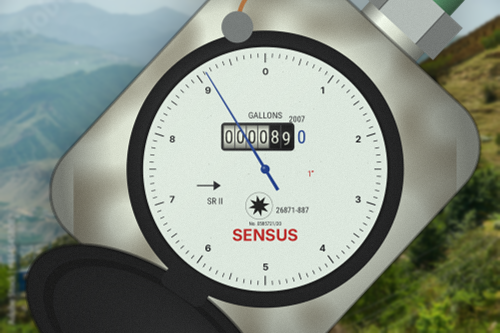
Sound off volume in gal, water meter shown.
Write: 889.1 gal
